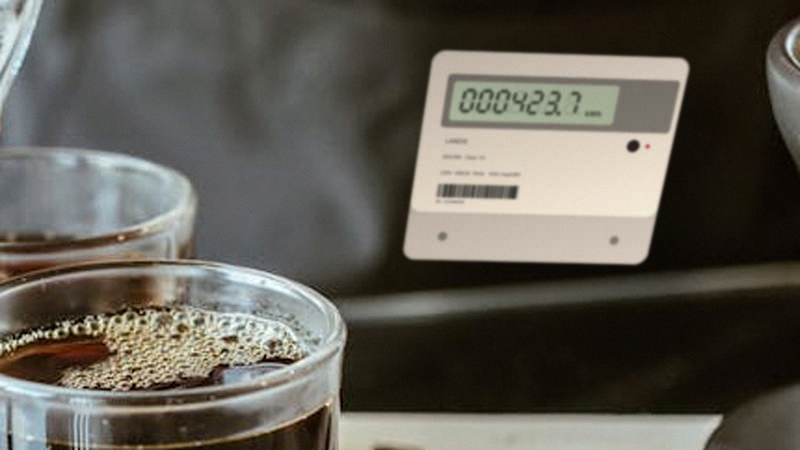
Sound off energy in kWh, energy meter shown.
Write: 423.7 kWh
